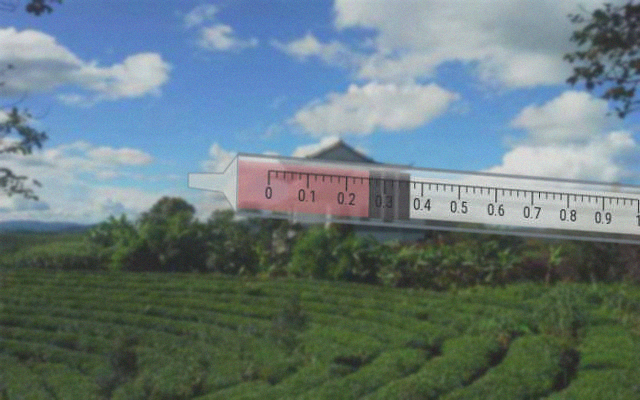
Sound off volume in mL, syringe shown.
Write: 0.26 mL
